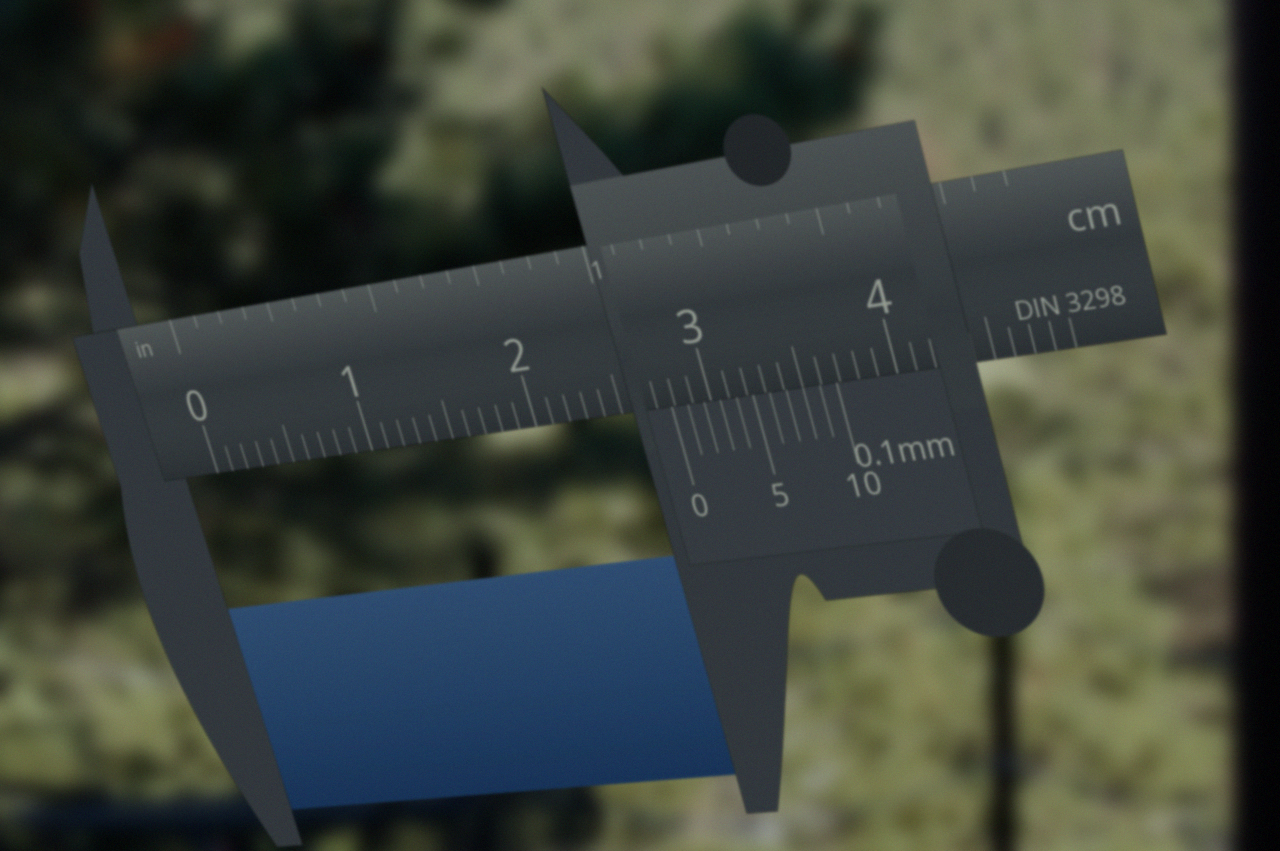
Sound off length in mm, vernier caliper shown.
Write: 27.8 mm
